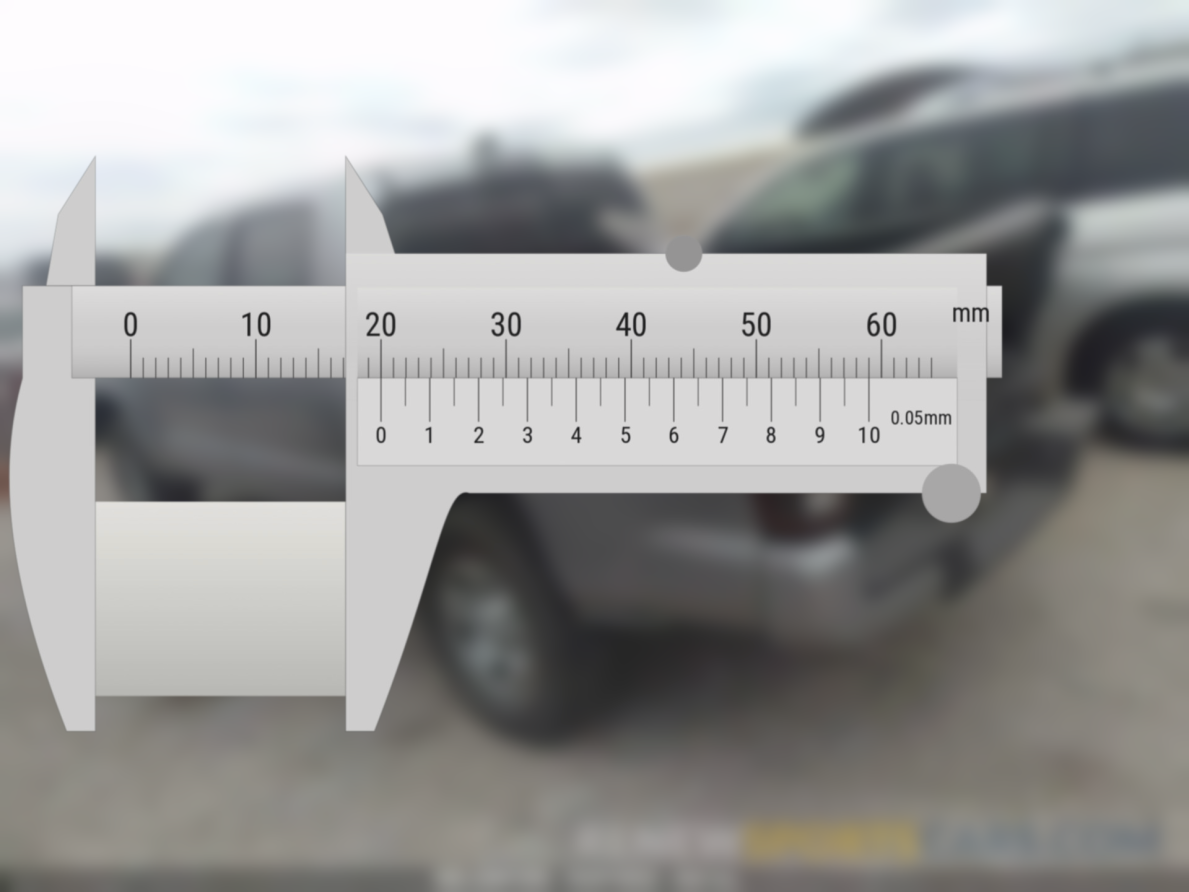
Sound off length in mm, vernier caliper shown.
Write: 20.0 mm
